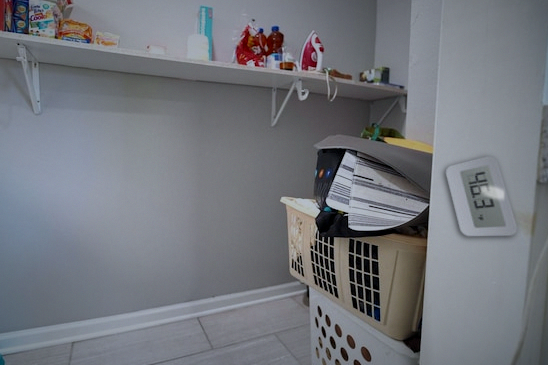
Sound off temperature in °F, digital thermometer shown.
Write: 46.3 °F
